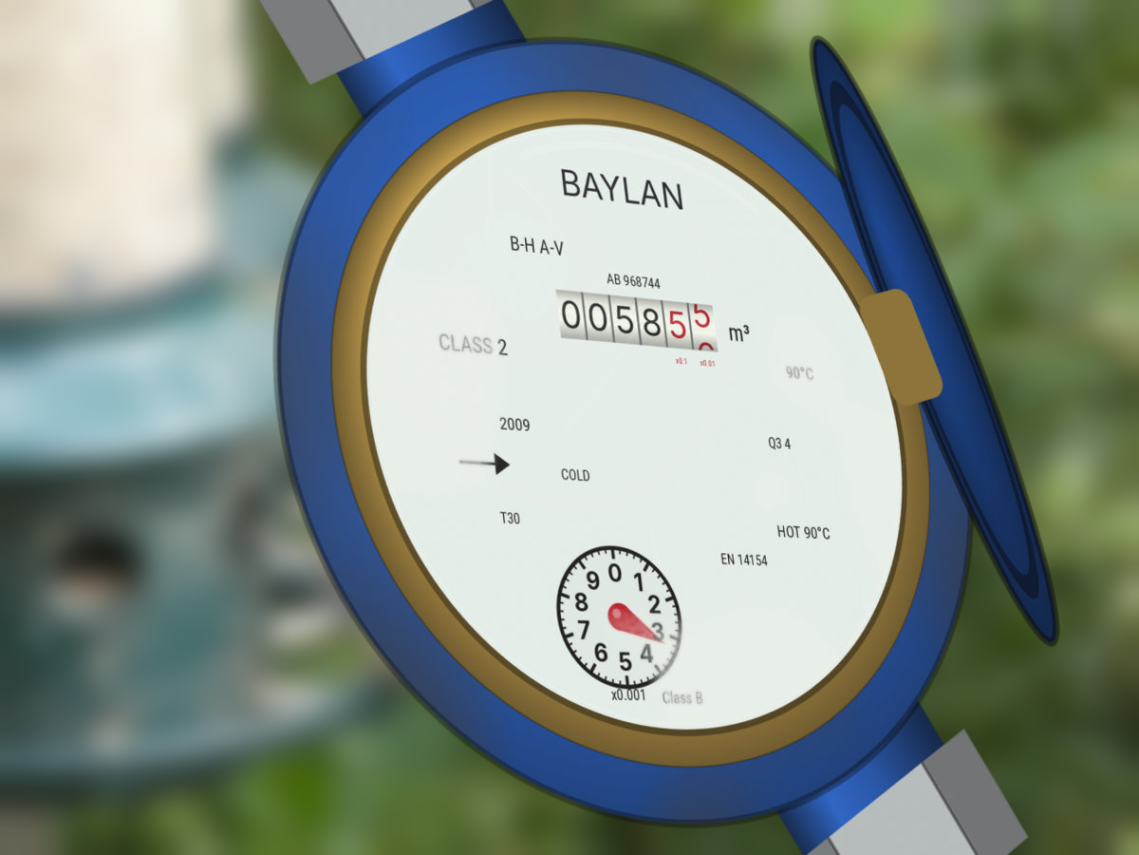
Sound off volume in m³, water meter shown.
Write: 58.553 m³
